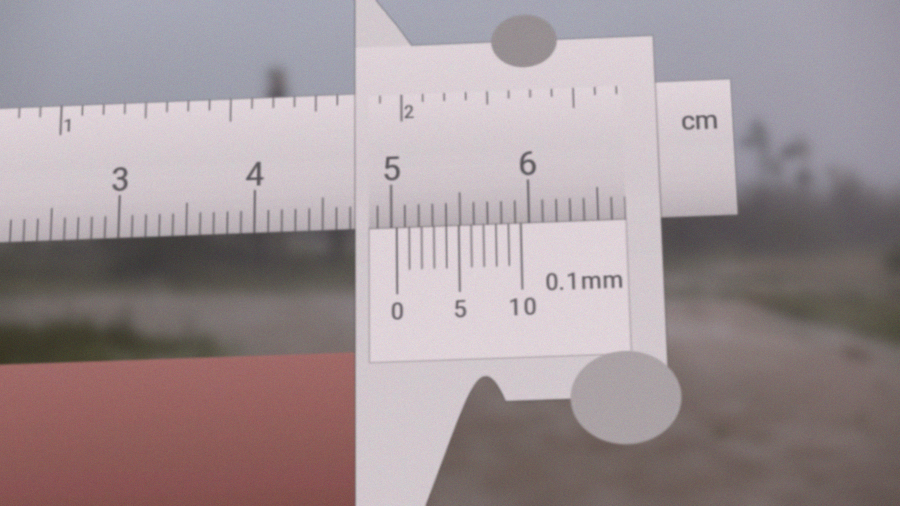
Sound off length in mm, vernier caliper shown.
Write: 50.4 mm
